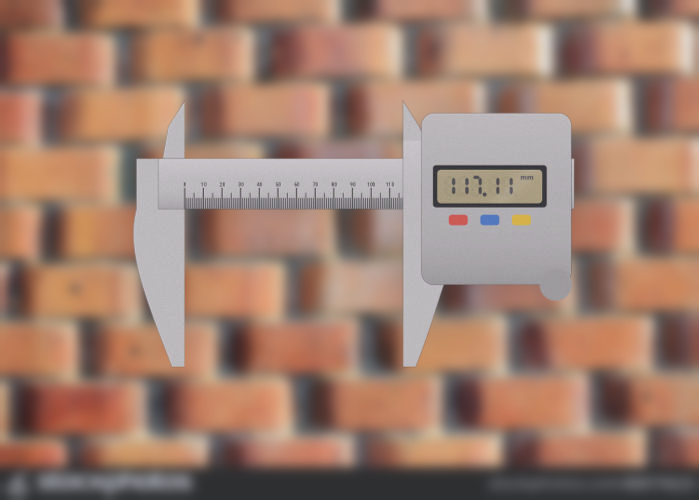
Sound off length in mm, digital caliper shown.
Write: 117.11 mm
